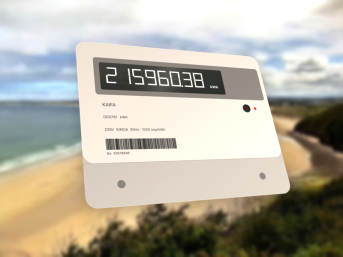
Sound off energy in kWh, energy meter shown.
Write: 215960.38 kWh
